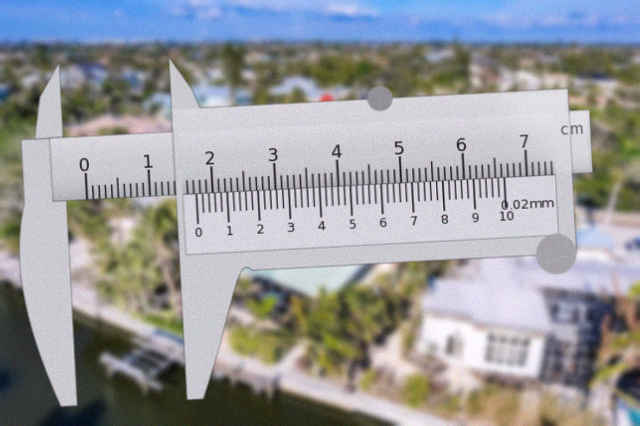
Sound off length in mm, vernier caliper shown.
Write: 17.4 mm
